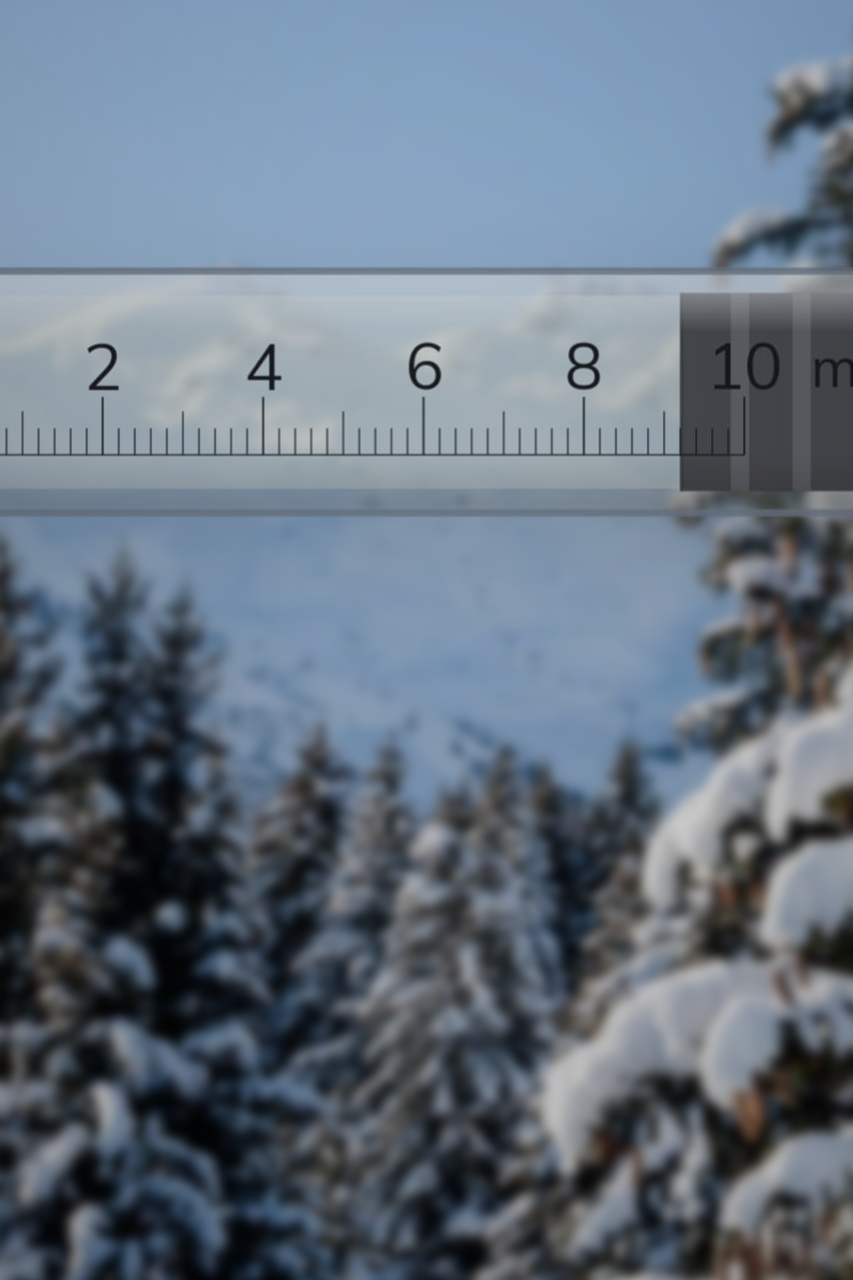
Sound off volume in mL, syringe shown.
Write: 9.2 mL
